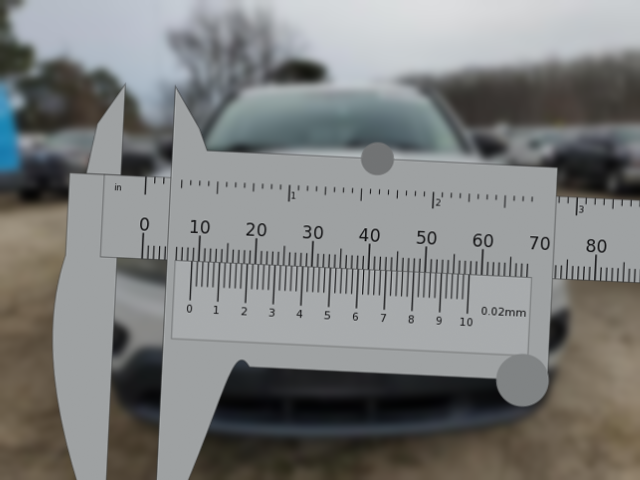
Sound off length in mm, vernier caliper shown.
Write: 8.8 mm
